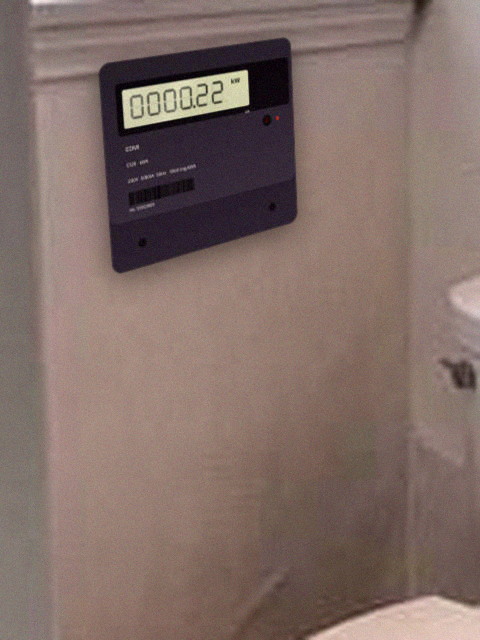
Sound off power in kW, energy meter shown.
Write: 0.22 kW
